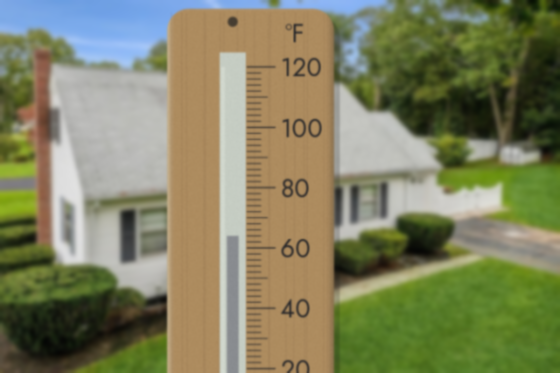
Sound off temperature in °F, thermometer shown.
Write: 64 °F
